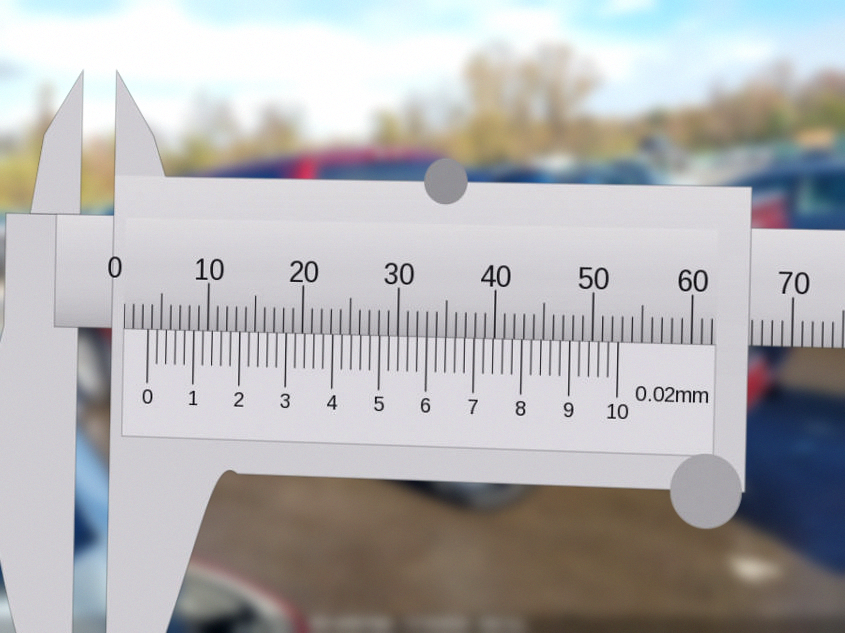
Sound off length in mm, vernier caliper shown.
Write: 3.6 mm
